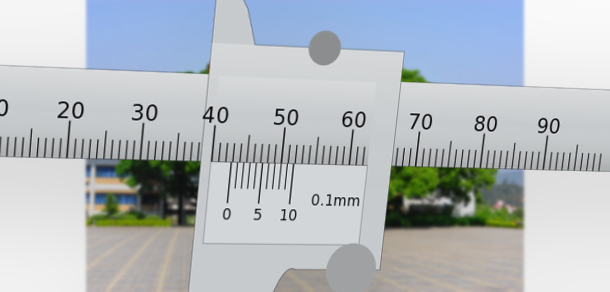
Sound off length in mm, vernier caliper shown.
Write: 42.8 mm
